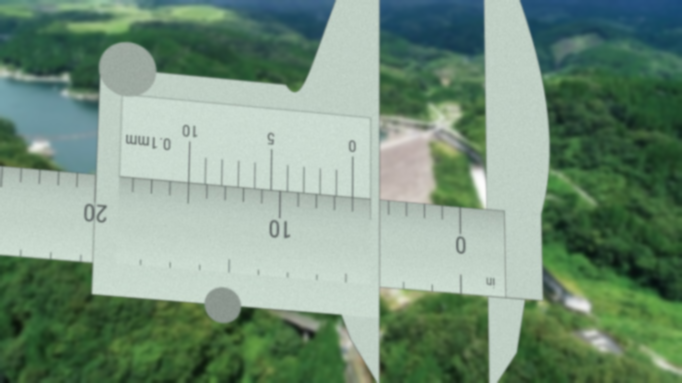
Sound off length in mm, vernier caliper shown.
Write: 6.0 mm
